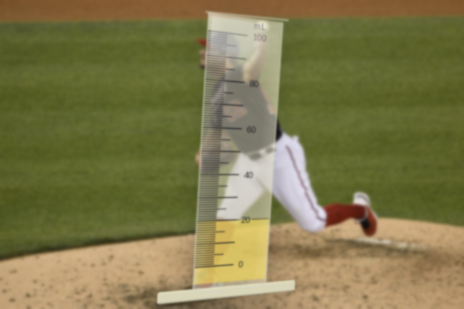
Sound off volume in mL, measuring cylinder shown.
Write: 20 mL
